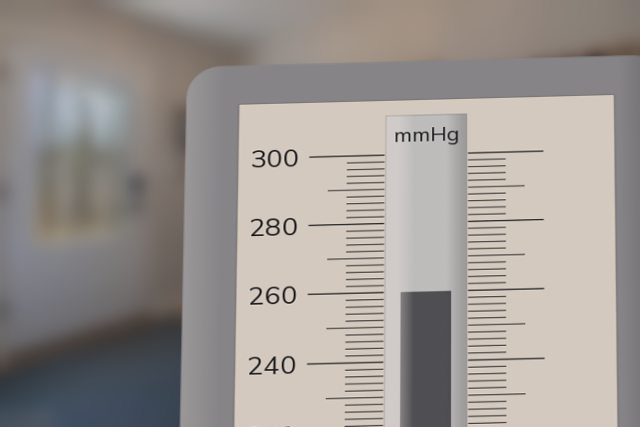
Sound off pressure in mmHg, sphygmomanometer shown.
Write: 260 mmHg
